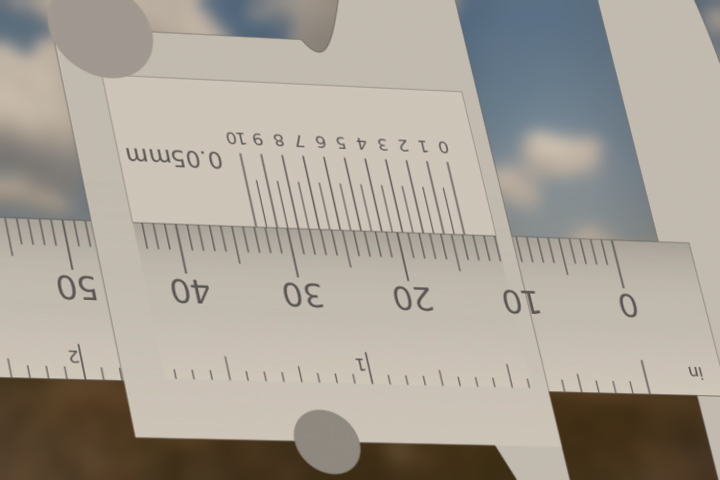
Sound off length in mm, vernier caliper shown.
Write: 13.8 mm
